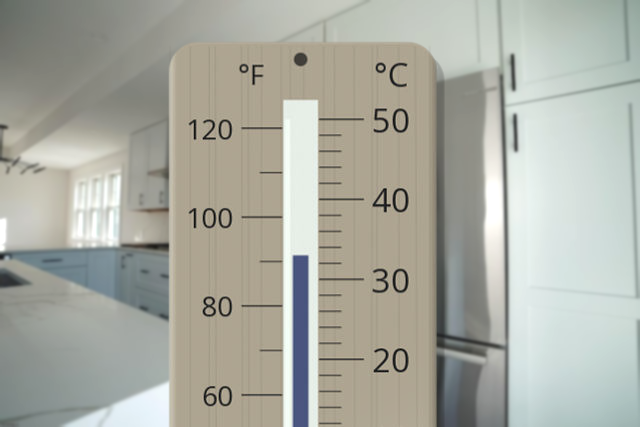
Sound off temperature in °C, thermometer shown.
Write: 33 °C
